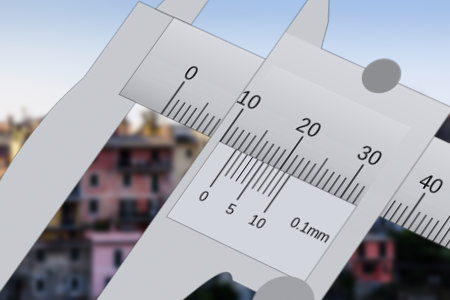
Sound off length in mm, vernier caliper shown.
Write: 12.8 mm
